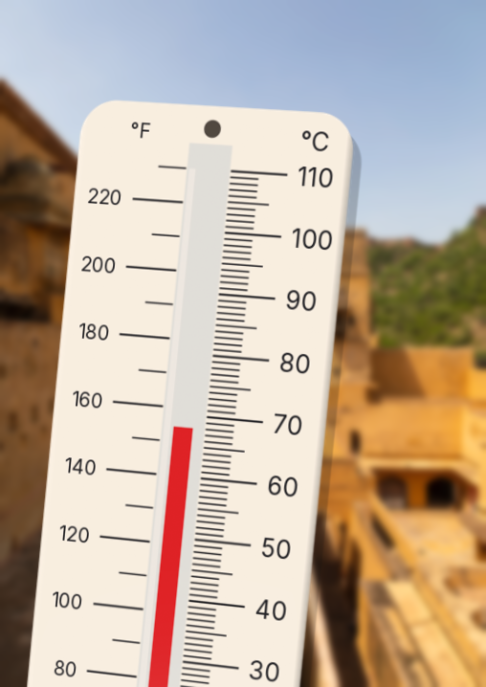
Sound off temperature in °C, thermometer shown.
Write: 68 °C
